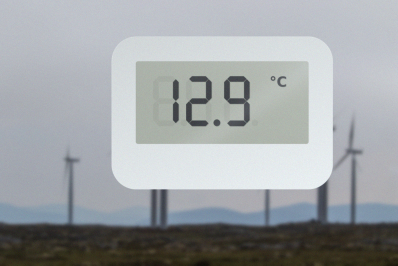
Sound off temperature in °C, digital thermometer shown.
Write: 12.9 °C
